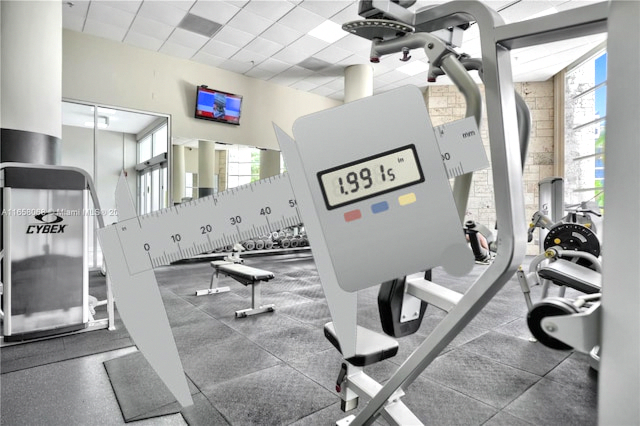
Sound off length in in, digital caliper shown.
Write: 1.9915 in
